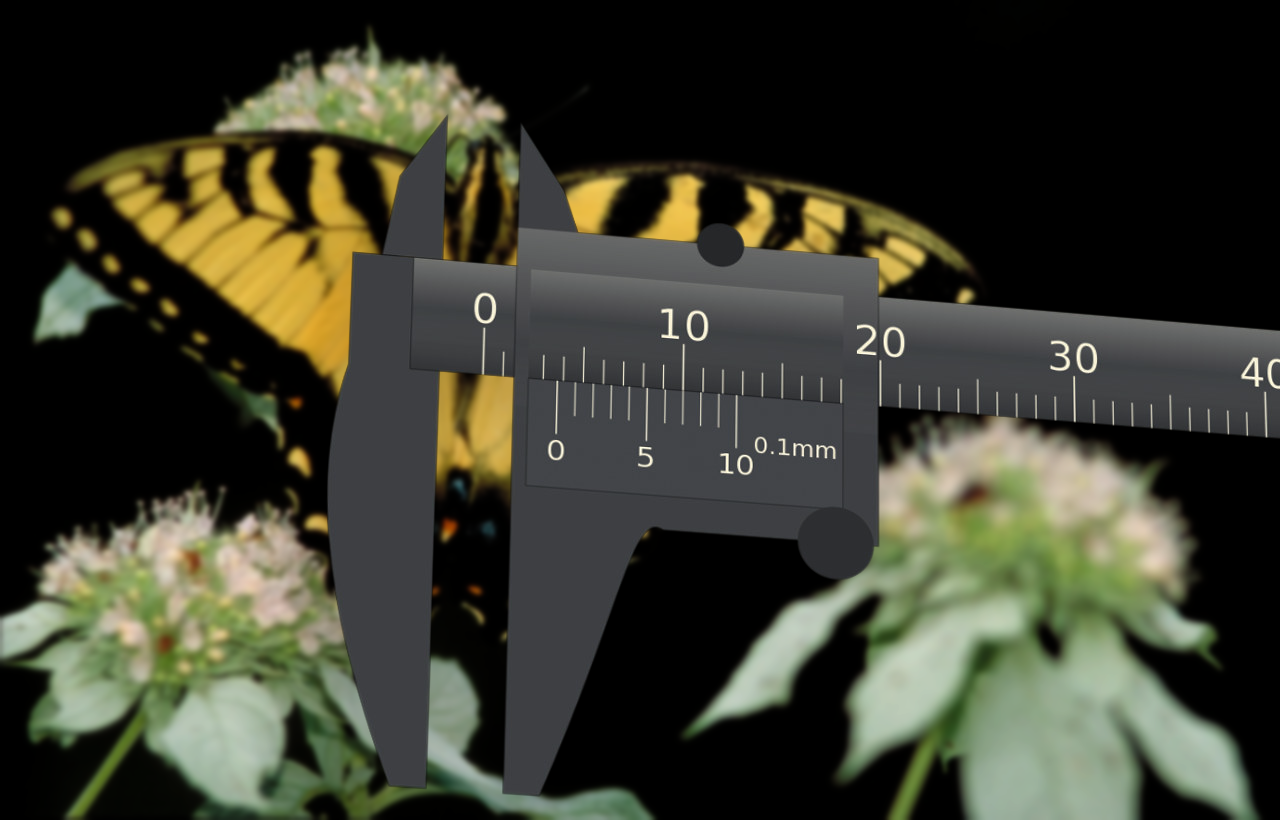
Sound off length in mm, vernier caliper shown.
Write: 3.7 mm
